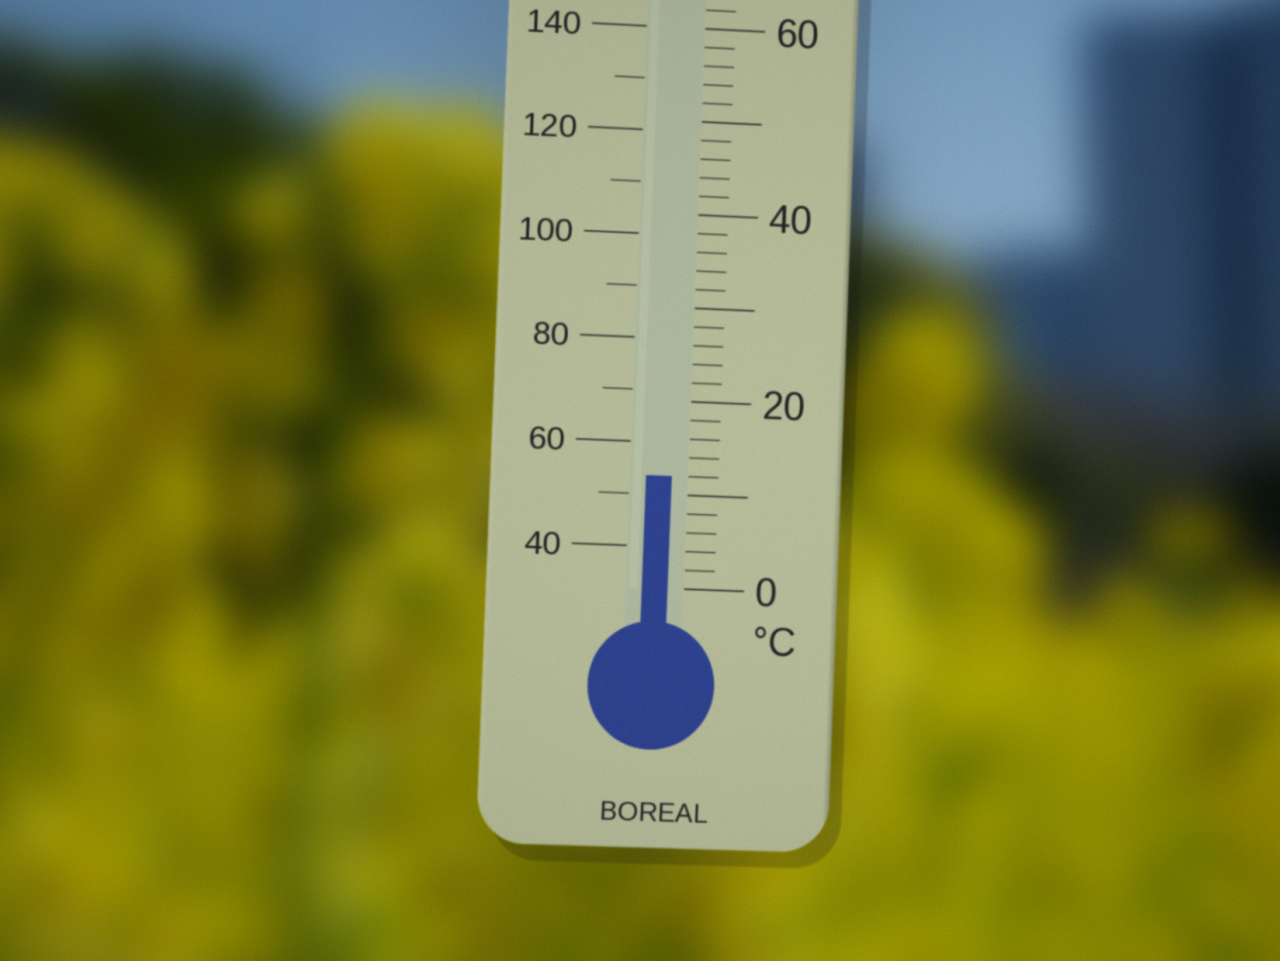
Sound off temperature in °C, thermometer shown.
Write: 12 °C
